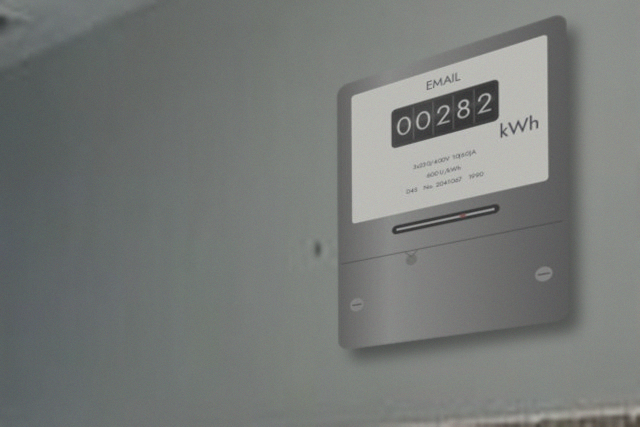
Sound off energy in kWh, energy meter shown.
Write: 282 kWh
